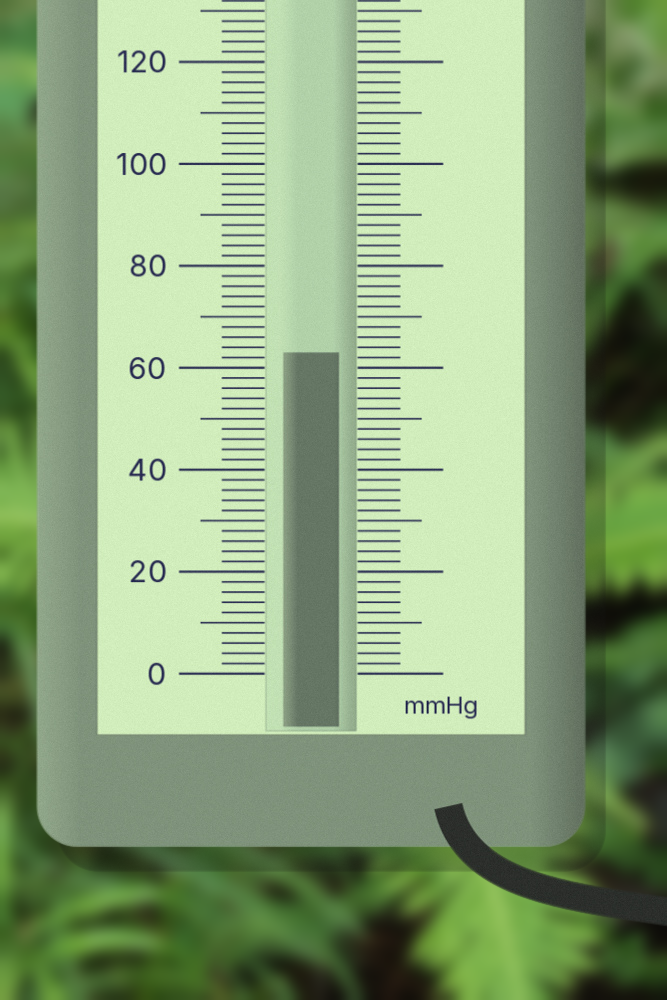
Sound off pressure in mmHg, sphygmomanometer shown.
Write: 63 mmHg
